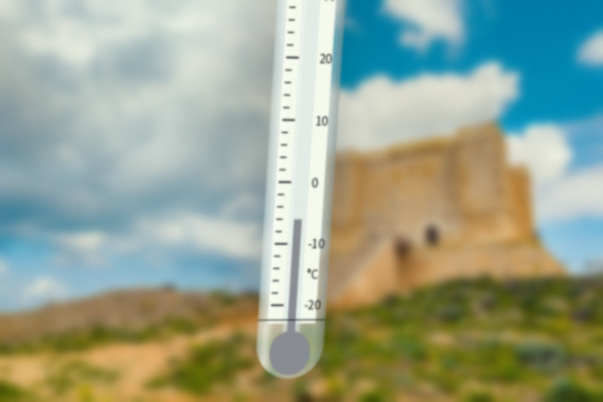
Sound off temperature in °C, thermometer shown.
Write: -6 °C
